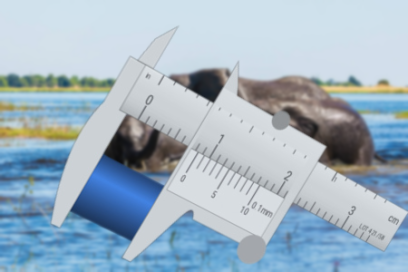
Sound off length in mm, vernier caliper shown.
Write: 8.4 mm
